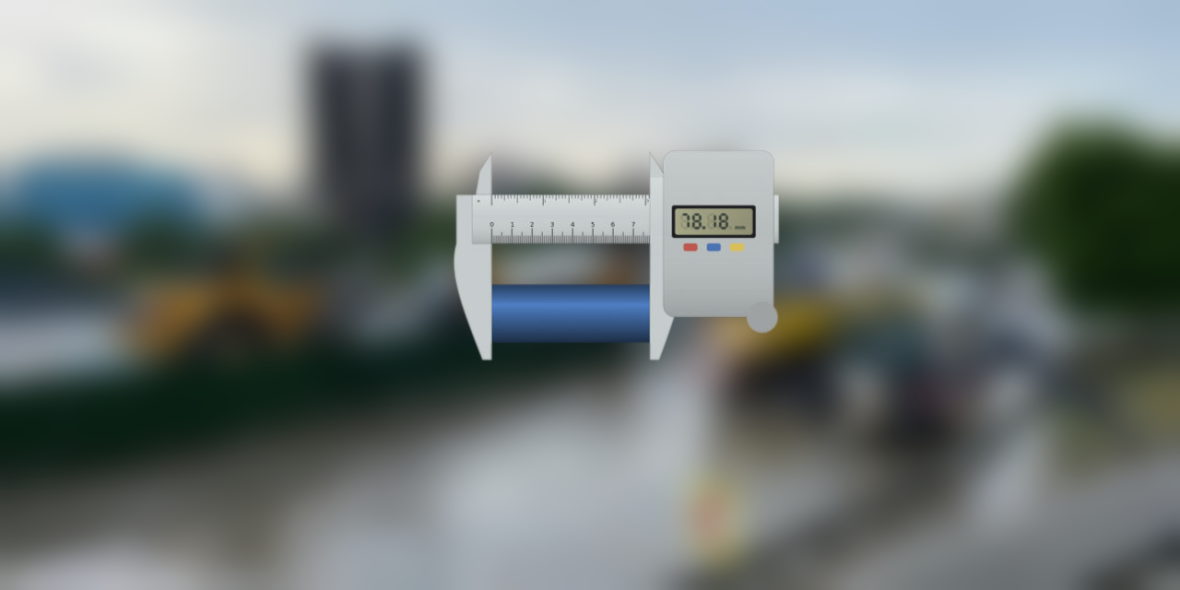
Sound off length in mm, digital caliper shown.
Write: 78.18 mm
